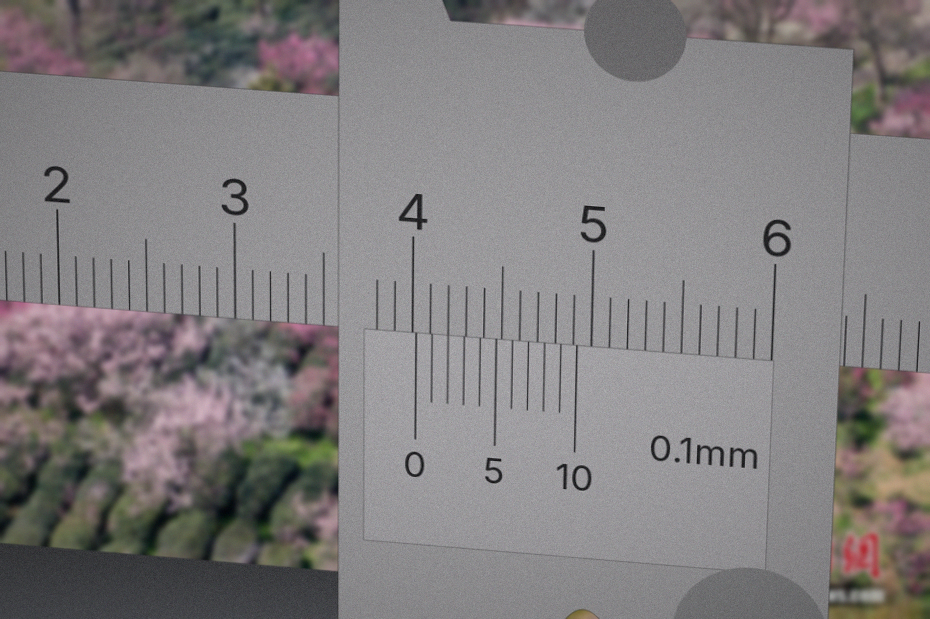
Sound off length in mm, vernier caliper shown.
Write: 40.2 mm
